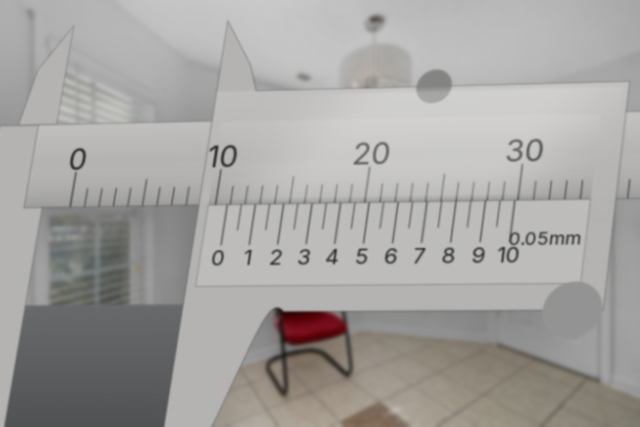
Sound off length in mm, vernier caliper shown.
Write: 10.8 mm
